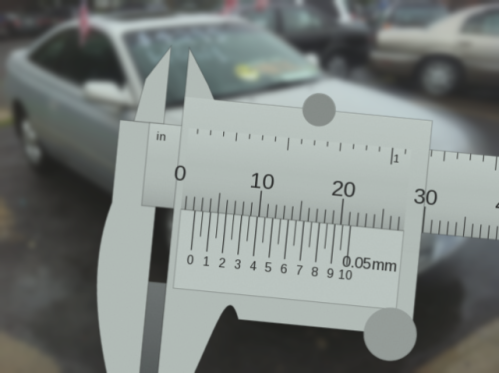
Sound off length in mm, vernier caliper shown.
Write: 2.2 mm
